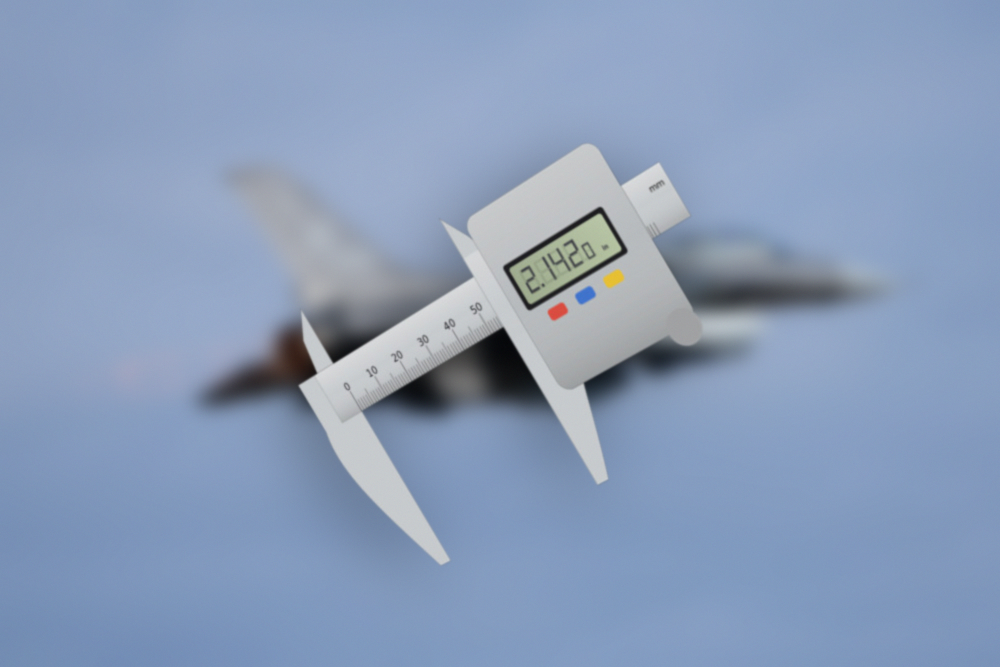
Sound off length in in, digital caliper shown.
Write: 2.1420 in
